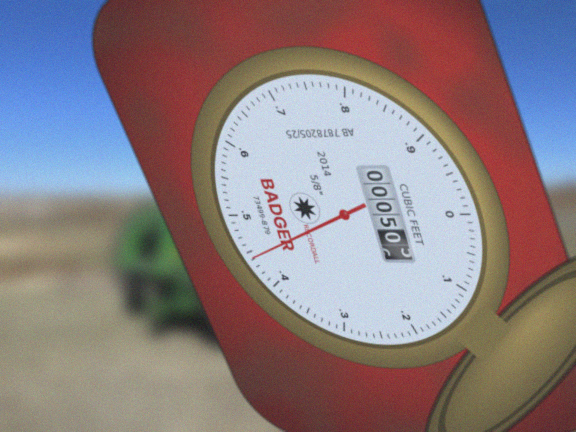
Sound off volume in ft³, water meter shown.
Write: 505.44 ft³
